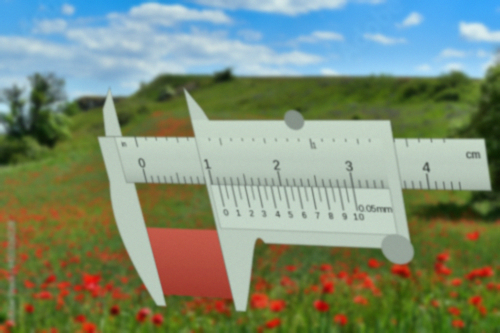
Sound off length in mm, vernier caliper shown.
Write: 11.0 mm
